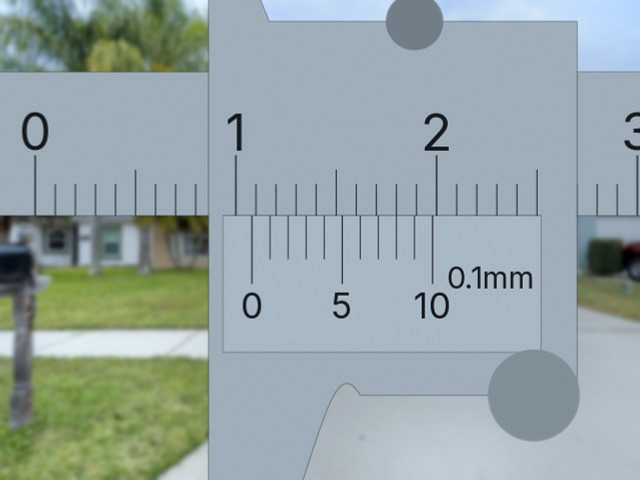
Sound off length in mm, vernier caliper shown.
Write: 10.8 mm
